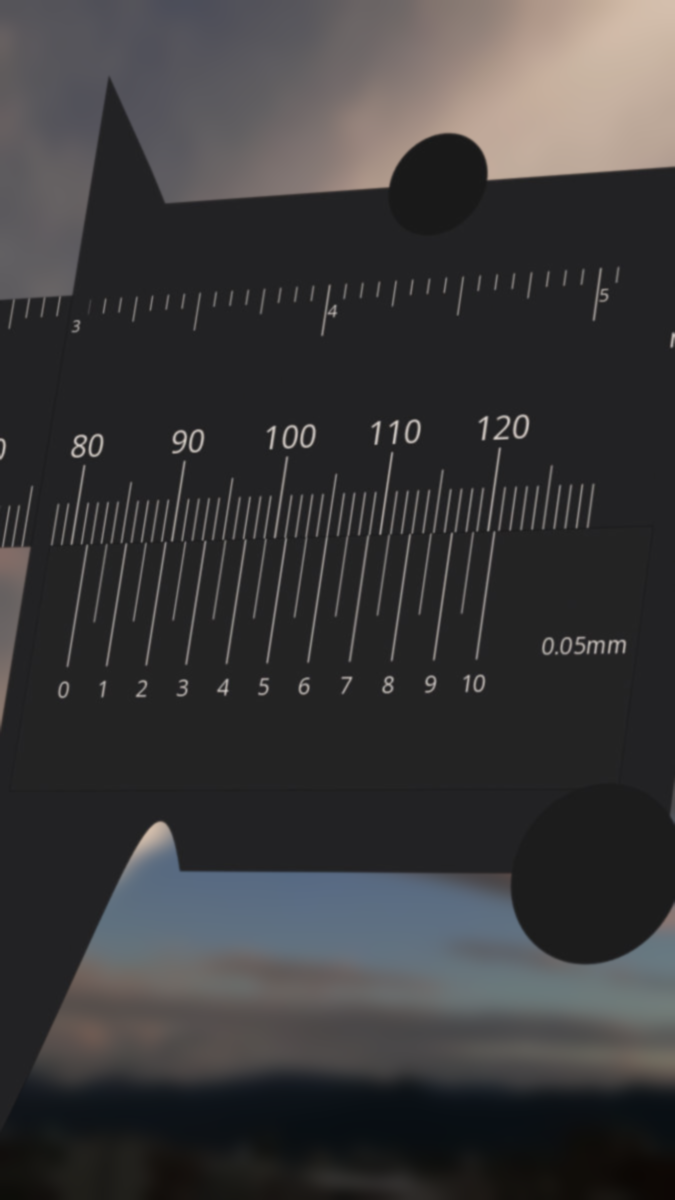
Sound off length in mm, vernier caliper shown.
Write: 81.6 mm
